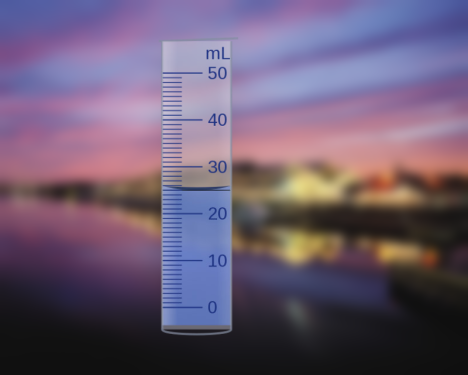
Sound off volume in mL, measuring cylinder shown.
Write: 25 mL
